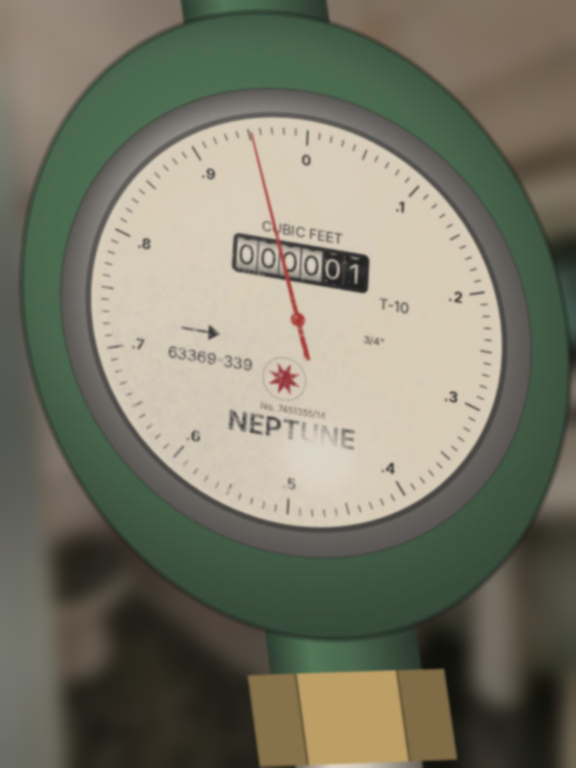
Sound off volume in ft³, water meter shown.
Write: 0.95 ft³
